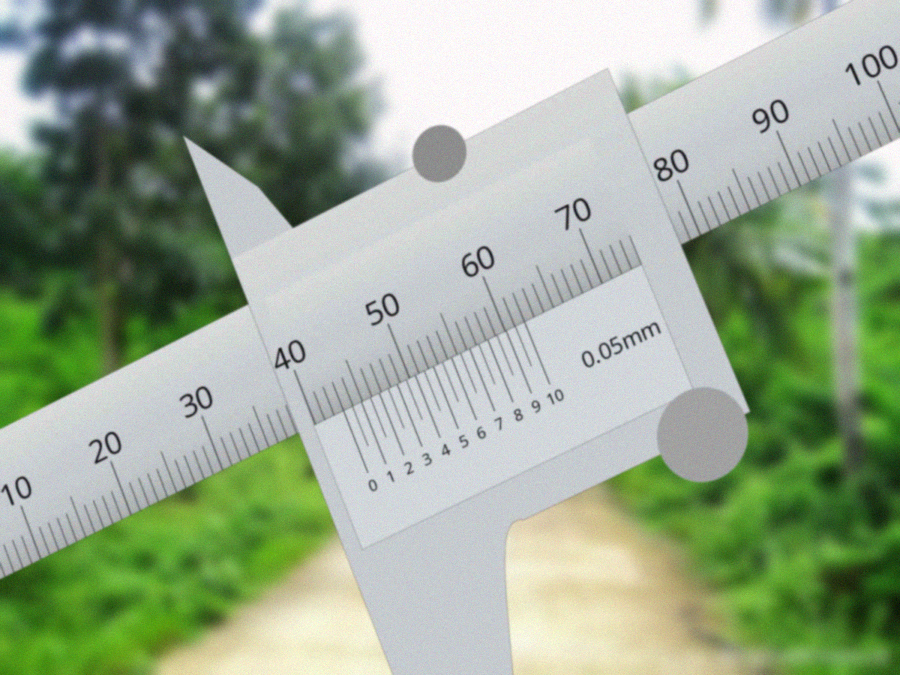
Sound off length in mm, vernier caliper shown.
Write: 43.0 mm
